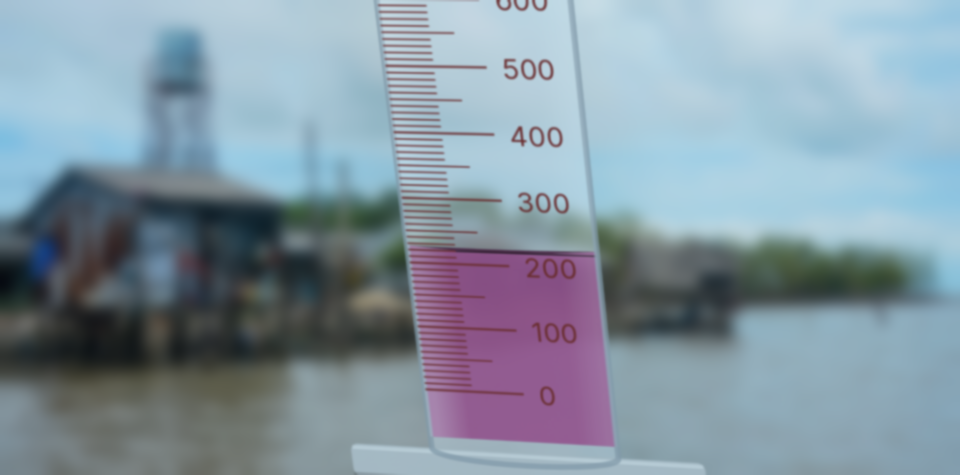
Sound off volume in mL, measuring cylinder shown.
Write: 220 mL
